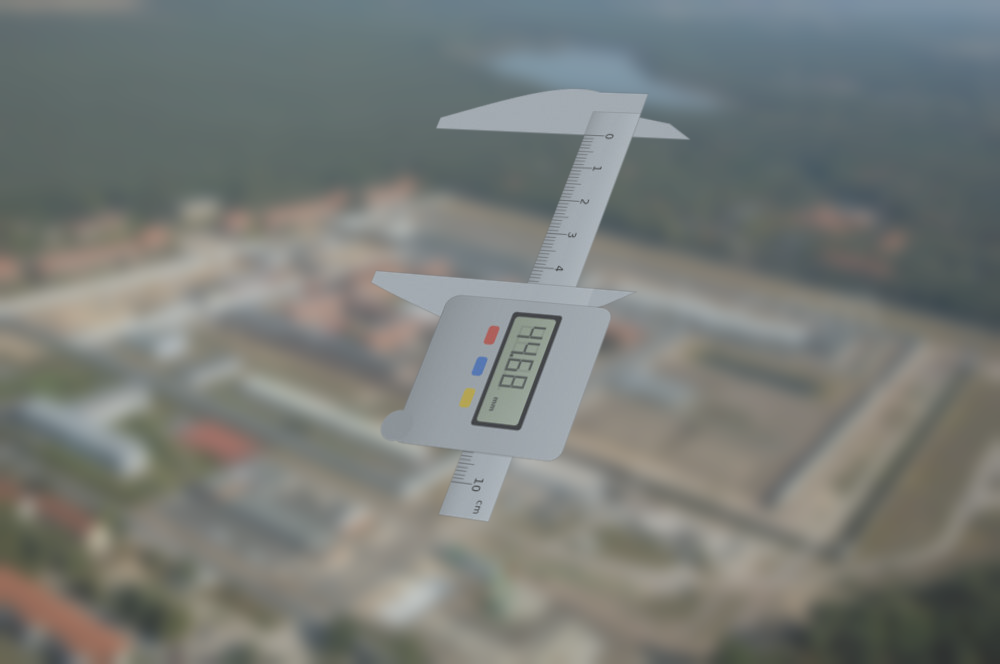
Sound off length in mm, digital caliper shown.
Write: 44.68 mm
